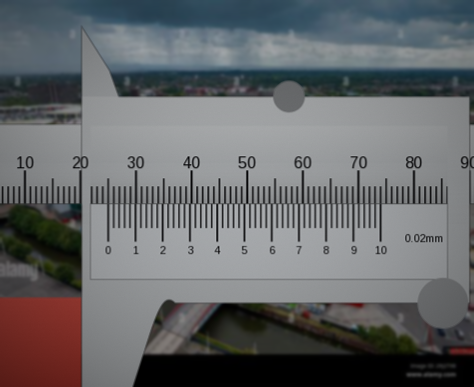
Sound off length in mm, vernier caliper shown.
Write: 25.0 mm
